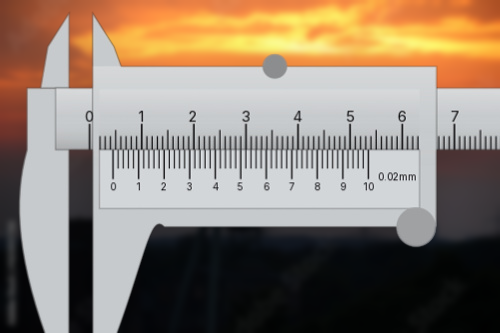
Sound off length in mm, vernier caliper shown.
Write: 4.5 mm
